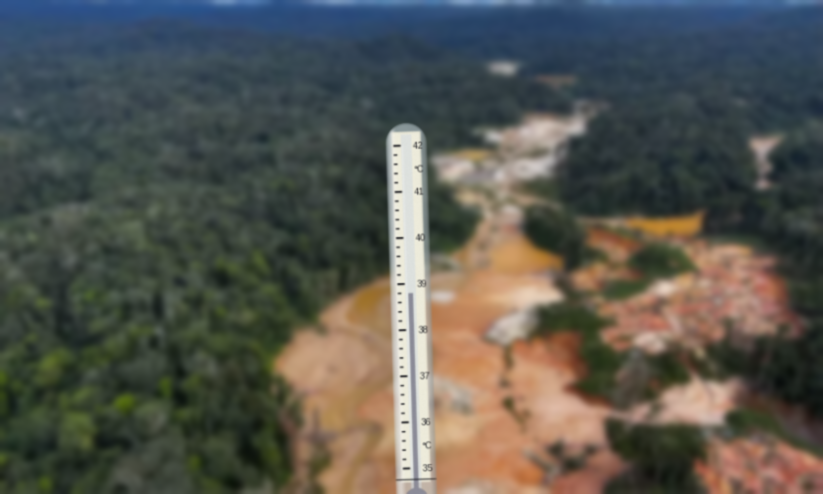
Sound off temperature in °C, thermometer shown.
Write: 38.8 °C
